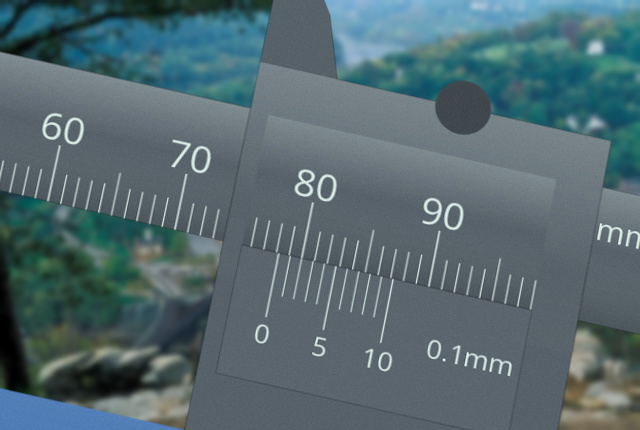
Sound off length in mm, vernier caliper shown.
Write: 78.2 mm
